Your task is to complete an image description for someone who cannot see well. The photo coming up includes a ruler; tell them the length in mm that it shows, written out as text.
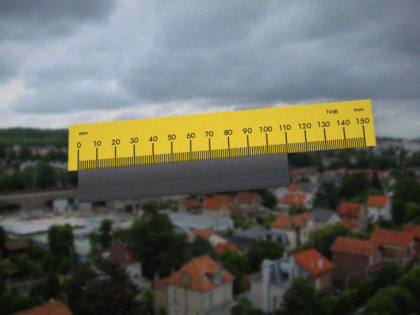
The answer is 110 mm
